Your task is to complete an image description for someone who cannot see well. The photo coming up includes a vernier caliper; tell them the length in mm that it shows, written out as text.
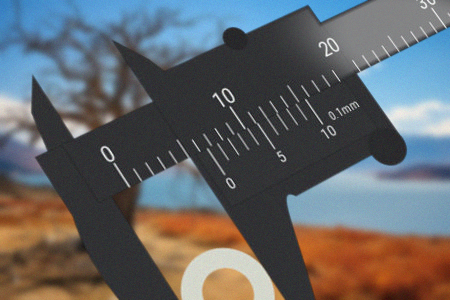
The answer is 6.6 mm
